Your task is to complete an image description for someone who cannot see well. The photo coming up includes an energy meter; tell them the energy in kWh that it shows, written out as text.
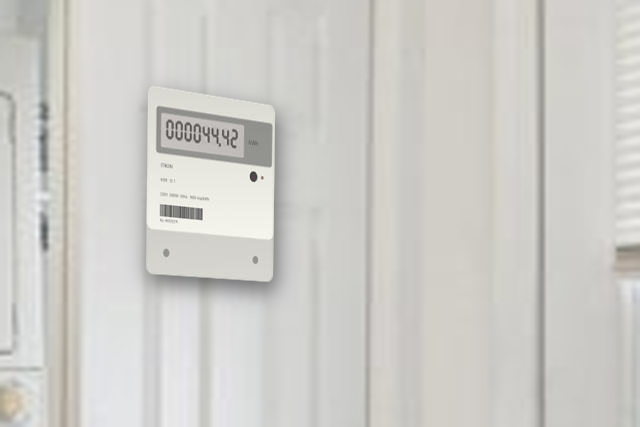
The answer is 44.42 kWh
